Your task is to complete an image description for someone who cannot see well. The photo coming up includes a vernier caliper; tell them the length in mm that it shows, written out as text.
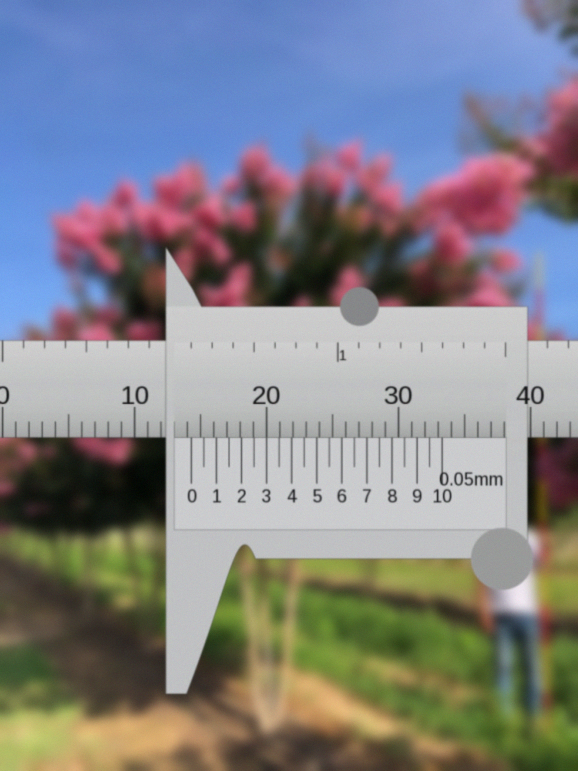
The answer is 14.3 mm
